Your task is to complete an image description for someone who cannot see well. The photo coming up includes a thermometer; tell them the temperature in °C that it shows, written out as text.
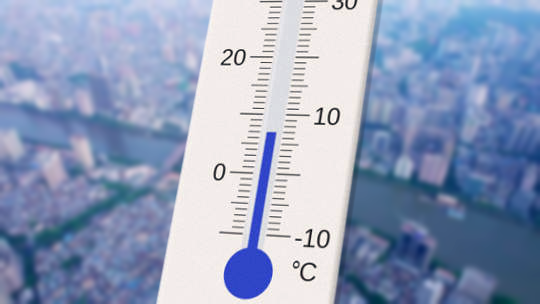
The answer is 7 °C
